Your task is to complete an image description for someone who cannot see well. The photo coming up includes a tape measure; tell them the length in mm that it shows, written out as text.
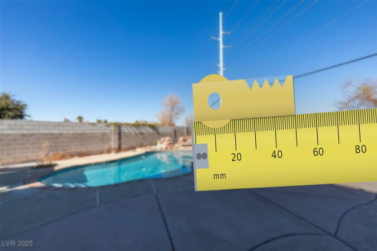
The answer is 50 mm
